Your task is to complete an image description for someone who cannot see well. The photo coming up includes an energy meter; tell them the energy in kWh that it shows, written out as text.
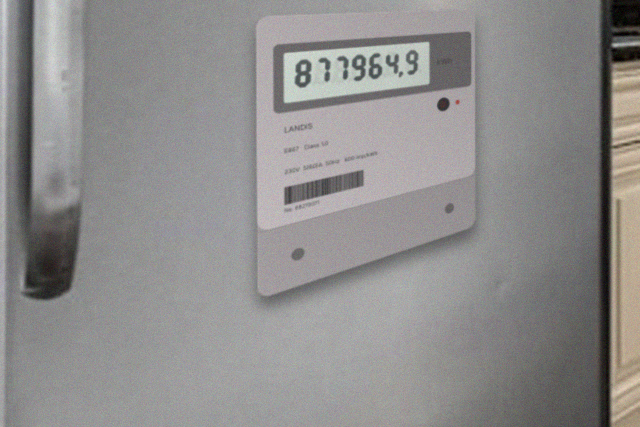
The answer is 877964.9 kWh
